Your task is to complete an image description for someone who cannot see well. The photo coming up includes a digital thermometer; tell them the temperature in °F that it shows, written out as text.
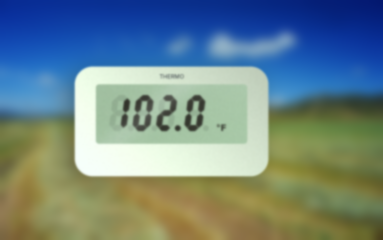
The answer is 102.0 °F
